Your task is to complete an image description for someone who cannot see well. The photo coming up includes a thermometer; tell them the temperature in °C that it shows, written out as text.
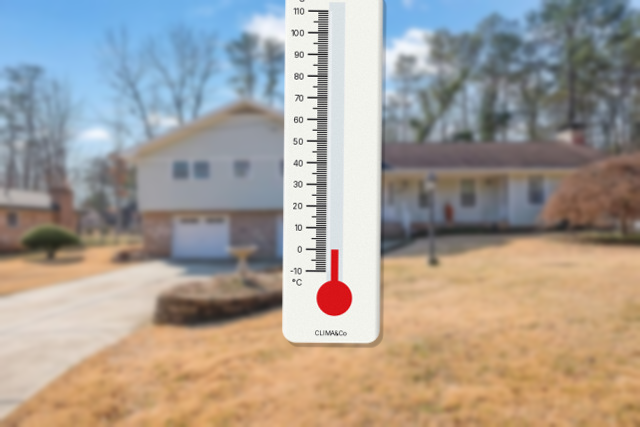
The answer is 0 °C
